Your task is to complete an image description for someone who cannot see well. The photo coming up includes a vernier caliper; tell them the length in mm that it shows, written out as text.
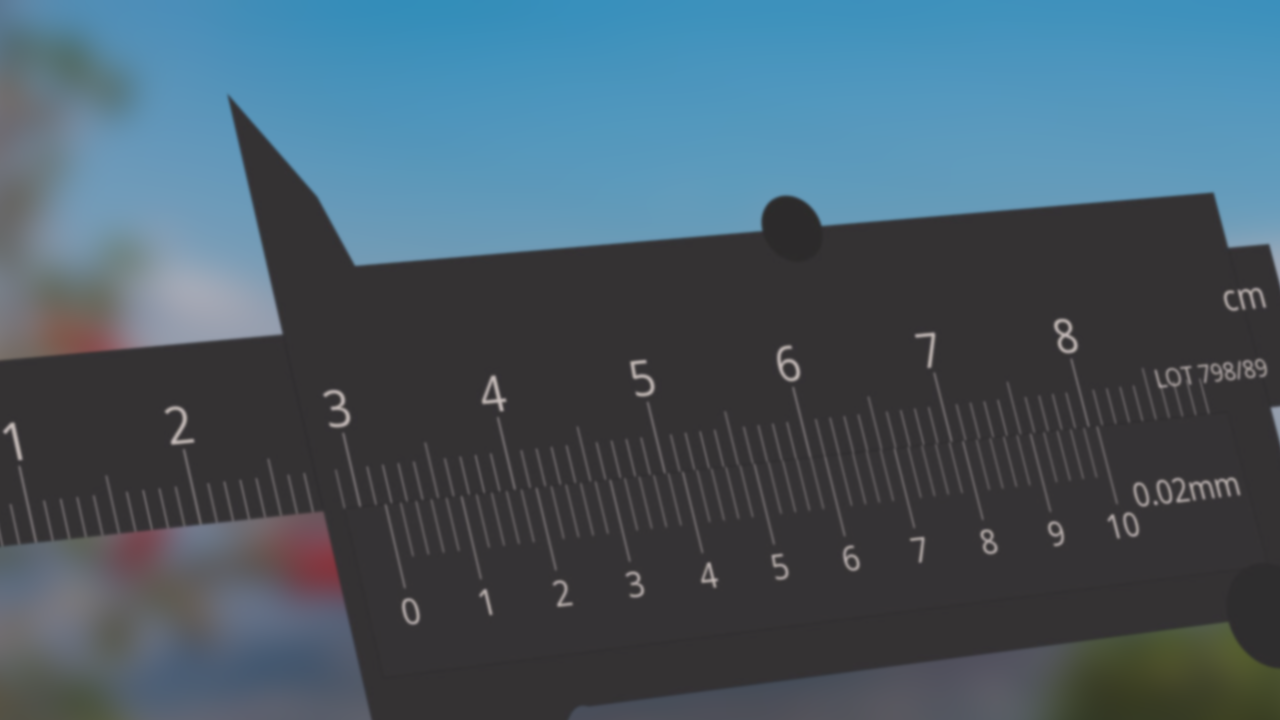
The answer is 31.6 mm
